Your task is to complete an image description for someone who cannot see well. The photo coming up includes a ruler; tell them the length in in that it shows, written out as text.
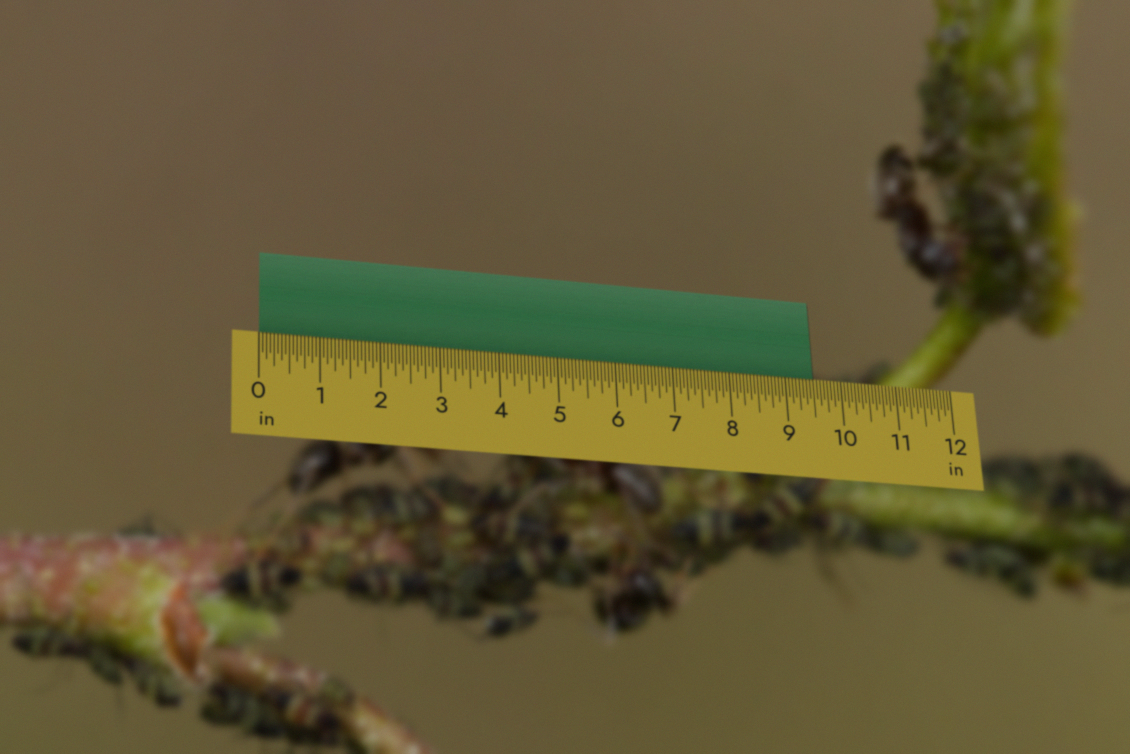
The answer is 9.5 in
